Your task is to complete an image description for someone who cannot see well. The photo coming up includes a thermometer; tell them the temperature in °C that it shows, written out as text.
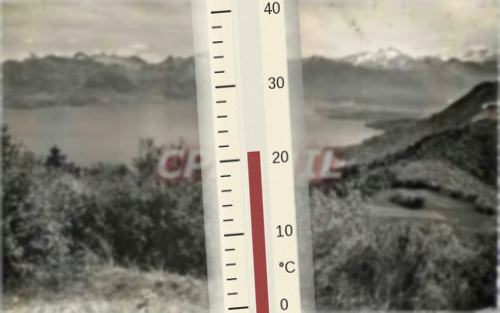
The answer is 21 °C
